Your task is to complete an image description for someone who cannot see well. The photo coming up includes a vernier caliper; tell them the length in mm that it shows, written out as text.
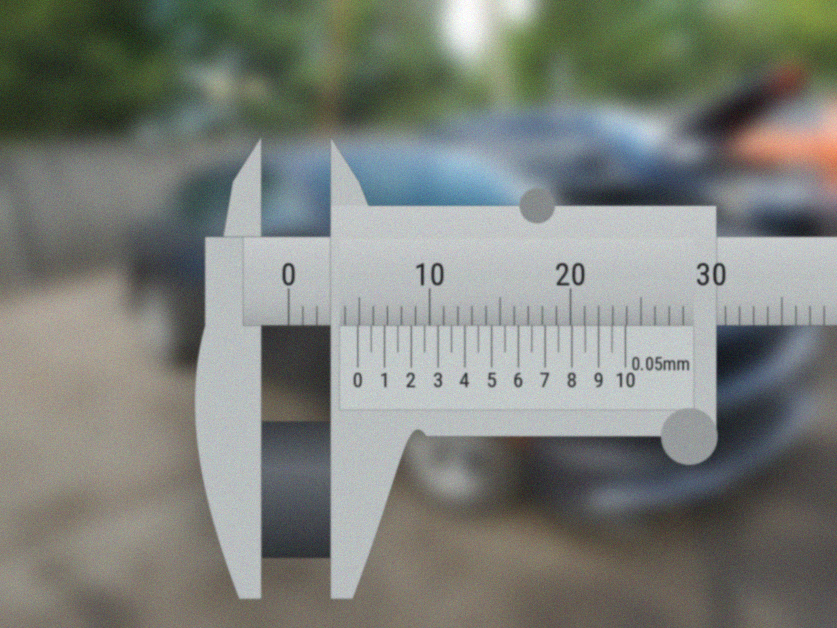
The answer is 4.9 mm
